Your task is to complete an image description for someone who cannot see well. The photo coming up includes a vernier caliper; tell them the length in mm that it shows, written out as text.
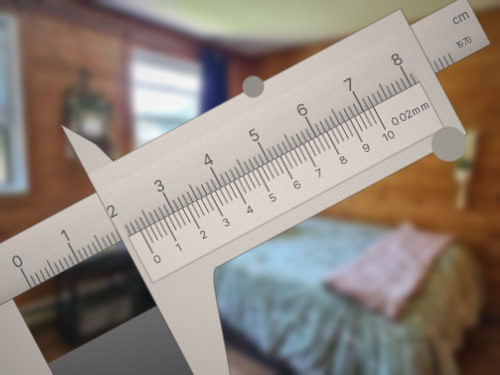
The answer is 23.0 mm
